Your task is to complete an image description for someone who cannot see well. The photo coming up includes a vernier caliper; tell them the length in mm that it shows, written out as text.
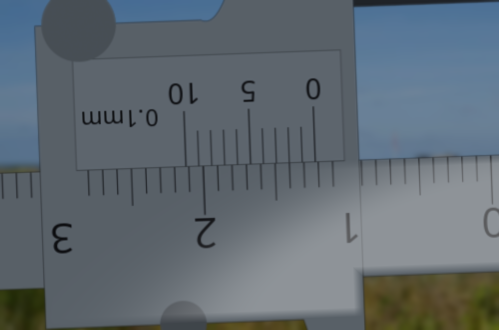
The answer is 12.2 mm
